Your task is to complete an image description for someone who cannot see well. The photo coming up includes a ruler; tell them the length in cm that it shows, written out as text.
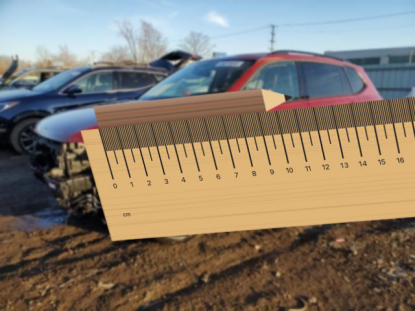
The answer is 11 cm
